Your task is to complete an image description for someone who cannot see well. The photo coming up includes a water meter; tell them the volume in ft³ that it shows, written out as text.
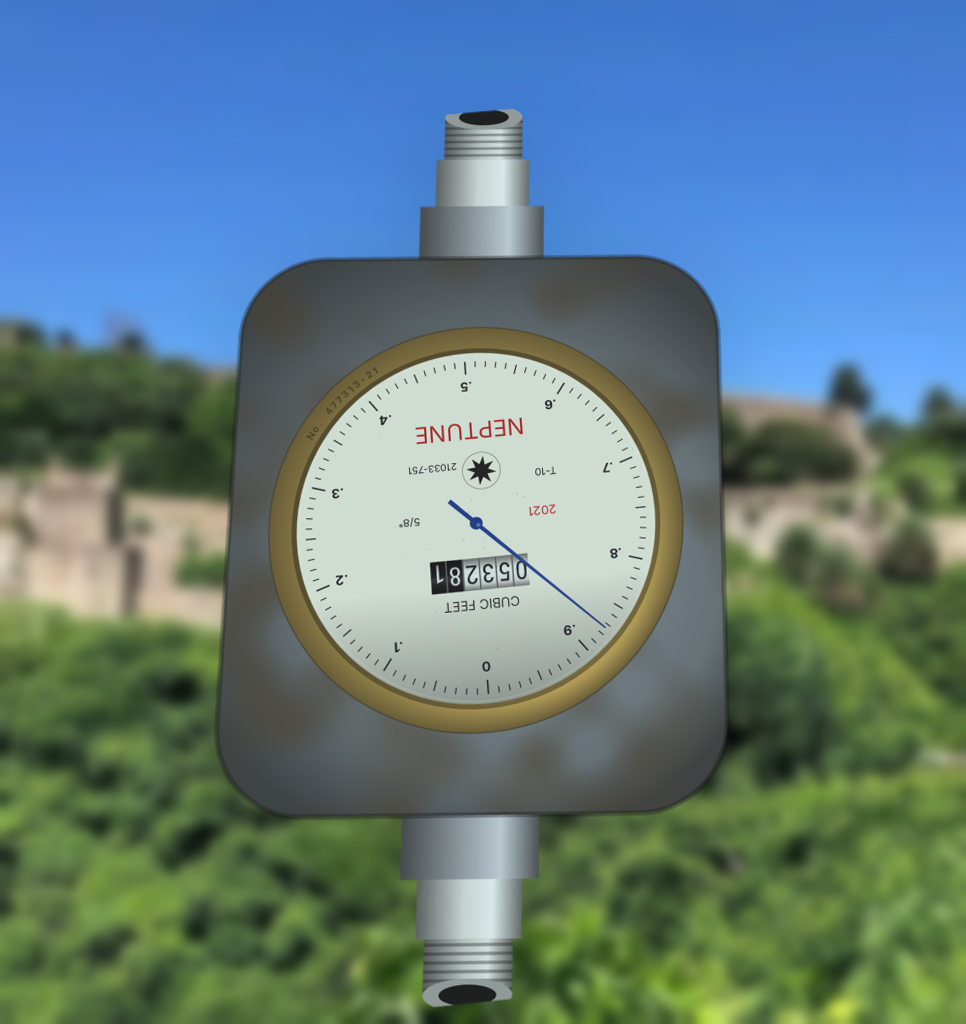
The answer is 53280.87 ft³
